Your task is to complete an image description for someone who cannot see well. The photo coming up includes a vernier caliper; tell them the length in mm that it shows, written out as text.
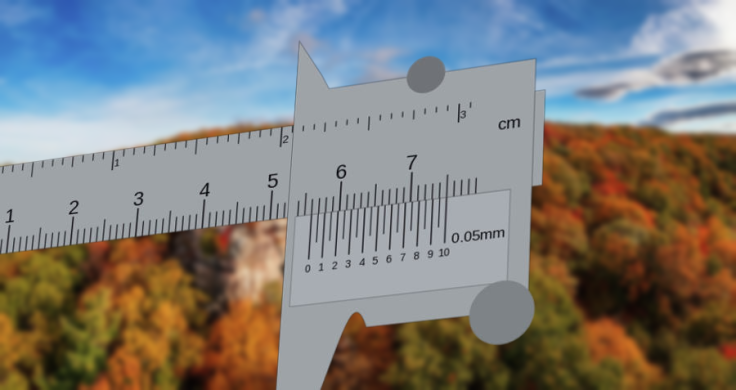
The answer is 56.0 mm
